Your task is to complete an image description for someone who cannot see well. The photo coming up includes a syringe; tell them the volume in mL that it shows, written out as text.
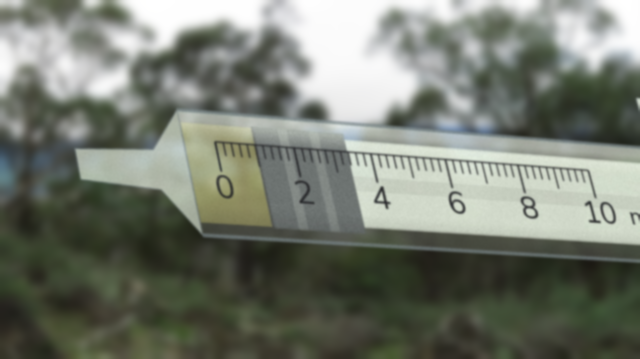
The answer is 1 mL
